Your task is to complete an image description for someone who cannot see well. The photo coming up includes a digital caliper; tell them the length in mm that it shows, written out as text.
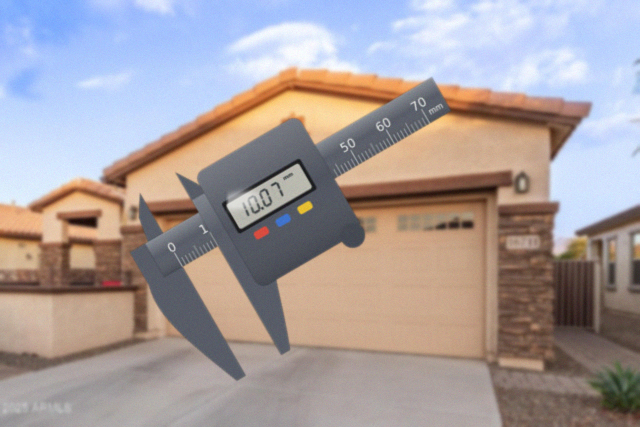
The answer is 10.07 mm
